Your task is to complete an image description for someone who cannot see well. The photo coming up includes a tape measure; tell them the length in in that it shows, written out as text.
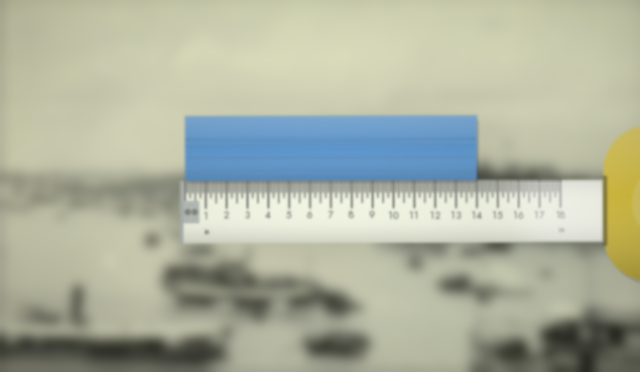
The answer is 14 in
